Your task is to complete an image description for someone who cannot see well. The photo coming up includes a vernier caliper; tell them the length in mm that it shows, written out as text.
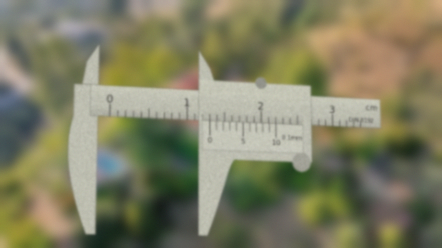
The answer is 13.0 mm
